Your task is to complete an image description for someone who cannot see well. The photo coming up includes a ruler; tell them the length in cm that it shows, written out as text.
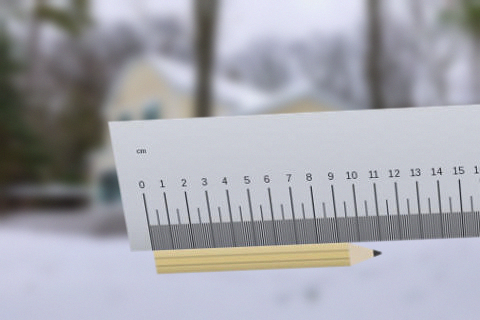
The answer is 11 cm
